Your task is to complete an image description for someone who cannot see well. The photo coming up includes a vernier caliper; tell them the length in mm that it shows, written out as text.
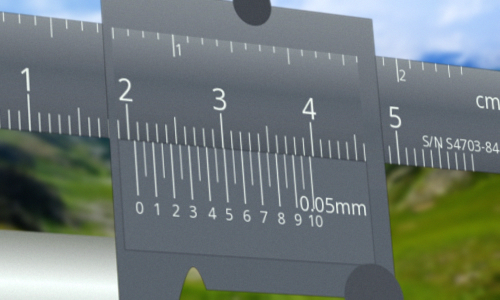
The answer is 20.6 mm
